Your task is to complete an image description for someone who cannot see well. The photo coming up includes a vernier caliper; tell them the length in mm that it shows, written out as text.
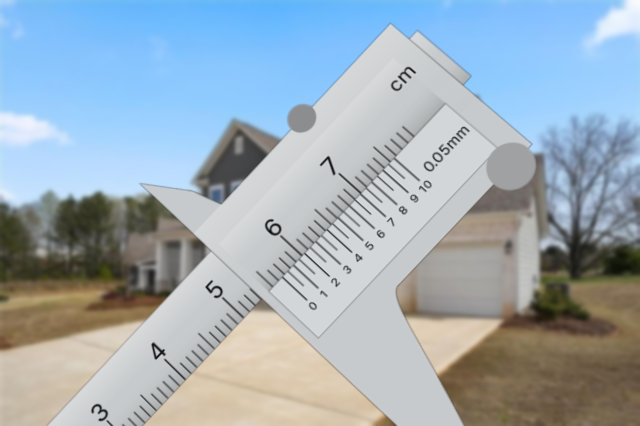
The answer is 56.6 mm
